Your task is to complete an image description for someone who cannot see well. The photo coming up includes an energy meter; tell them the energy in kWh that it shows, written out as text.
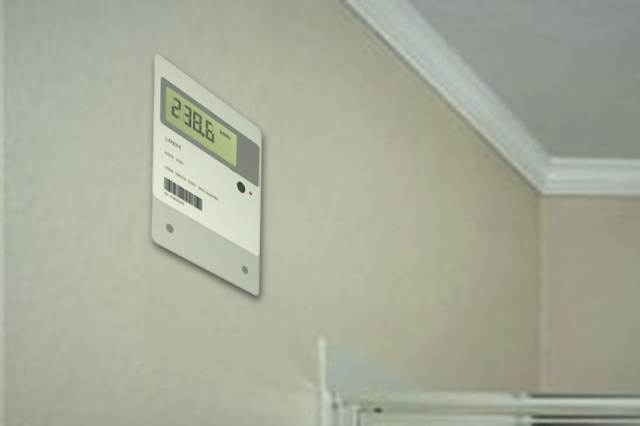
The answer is 238.6 kWh
